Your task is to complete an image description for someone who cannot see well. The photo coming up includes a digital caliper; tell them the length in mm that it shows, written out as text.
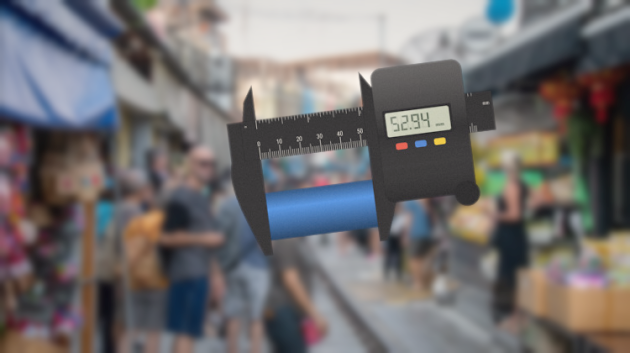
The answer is 52.94 mm
